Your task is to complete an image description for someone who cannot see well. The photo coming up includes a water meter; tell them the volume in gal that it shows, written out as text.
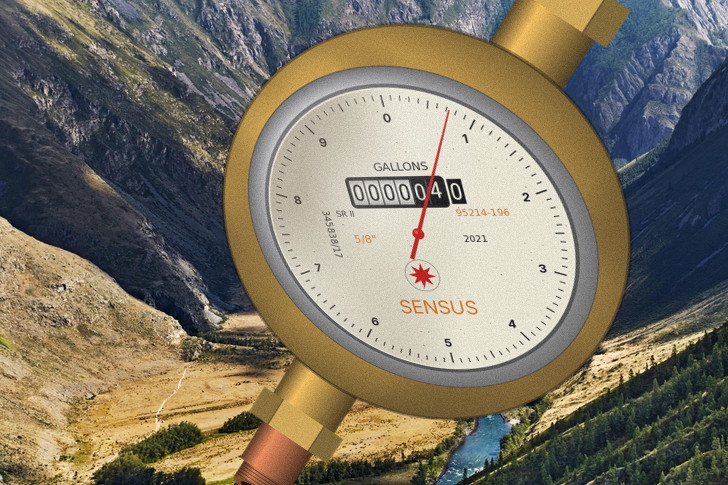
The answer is 40.7 gal
